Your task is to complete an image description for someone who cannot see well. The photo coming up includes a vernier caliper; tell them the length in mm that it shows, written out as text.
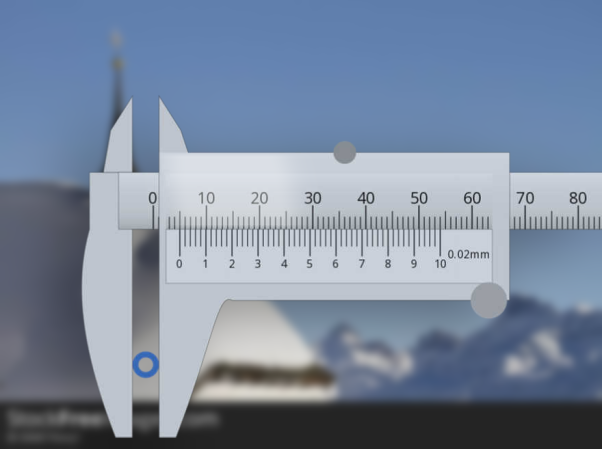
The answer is 5.0 mm
